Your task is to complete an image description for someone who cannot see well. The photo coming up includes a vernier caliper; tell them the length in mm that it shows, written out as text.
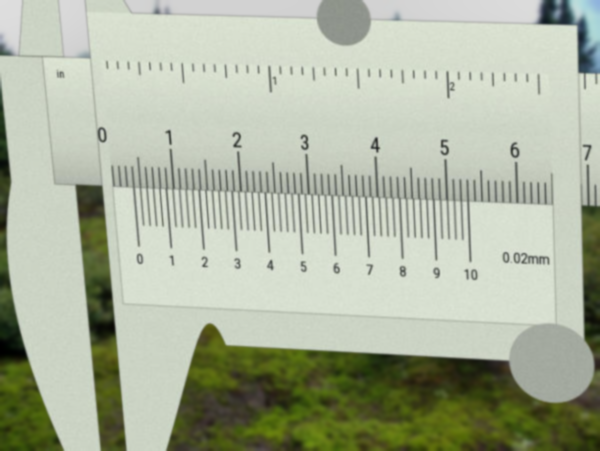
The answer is 4.0 mm
